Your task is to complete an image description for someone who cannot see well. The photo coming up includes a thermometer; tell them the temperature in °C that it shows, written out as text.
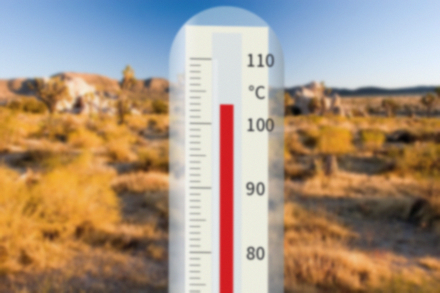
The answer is 103 °C
